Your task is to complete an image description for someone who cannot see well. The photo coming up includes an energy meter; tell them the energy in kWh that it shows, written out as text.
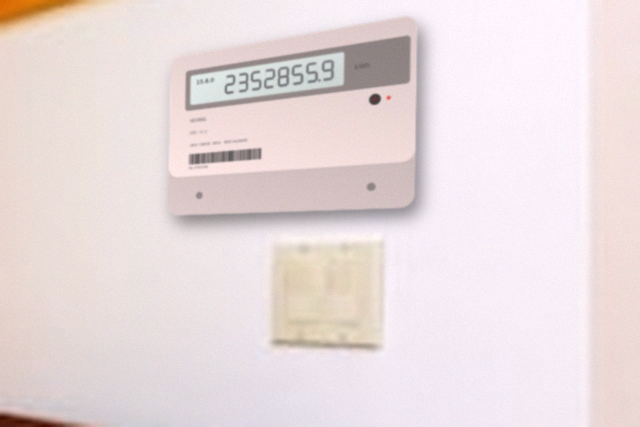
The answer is 2352855.9 kWh
